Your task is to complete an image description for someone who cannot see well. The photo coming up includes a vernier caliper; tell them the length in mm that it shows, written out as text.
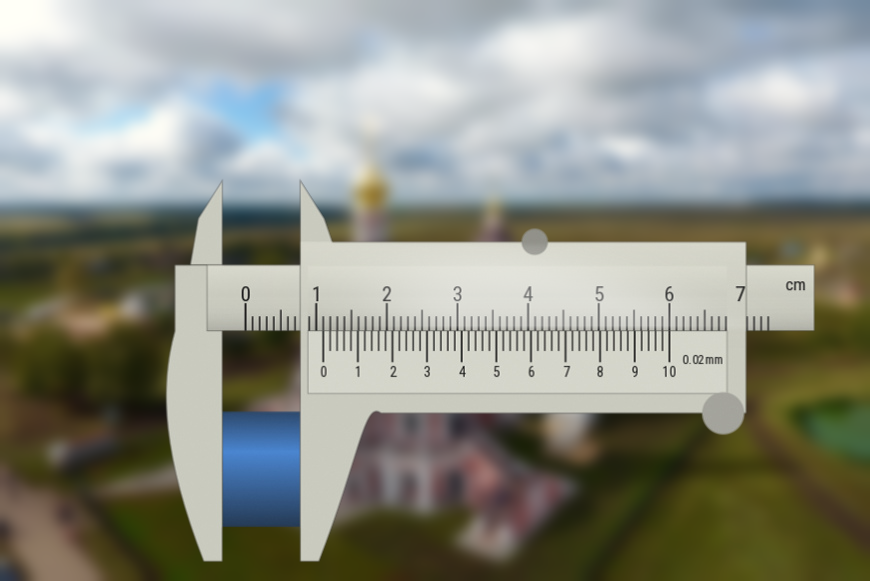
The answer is 11.0 mm
